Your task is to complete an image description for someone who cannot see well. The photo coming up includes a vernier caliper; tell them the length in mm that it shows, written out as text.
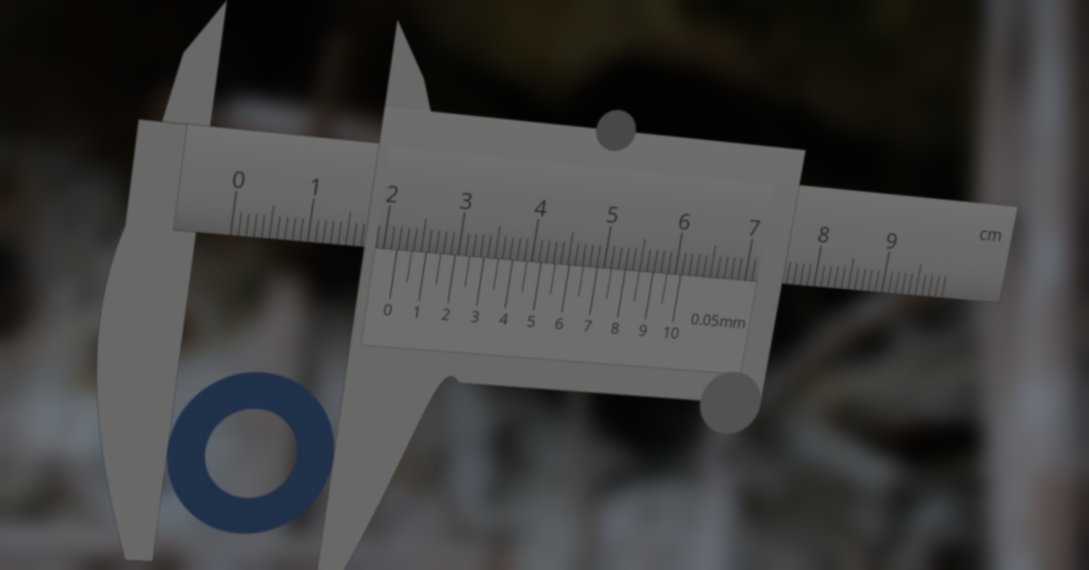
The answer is 21.8 mm
